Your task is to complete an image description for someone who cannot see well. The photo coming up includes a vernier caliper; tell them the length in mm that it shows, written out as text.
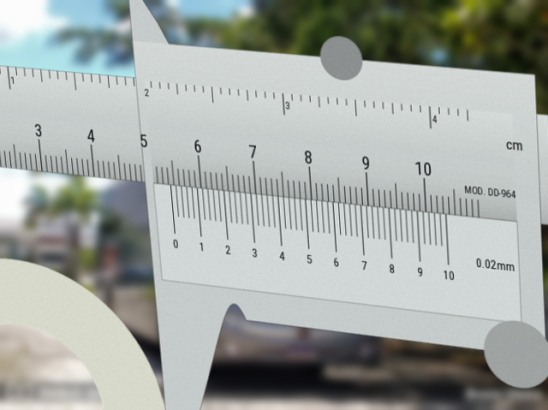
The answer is 54.4 mm
